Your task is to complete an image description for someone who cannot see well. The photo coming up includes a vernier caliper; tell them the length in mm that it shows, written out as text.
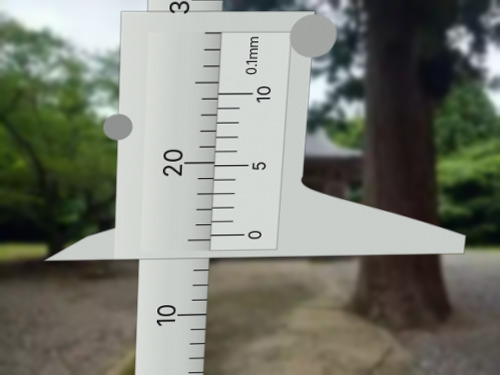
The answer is 15.3 mm
